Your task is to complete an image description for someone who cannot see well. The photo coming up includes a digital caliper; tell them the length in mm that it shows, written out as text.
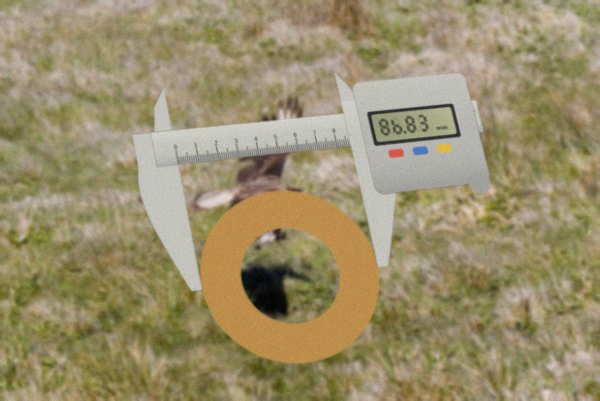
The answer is 86.83 mm
